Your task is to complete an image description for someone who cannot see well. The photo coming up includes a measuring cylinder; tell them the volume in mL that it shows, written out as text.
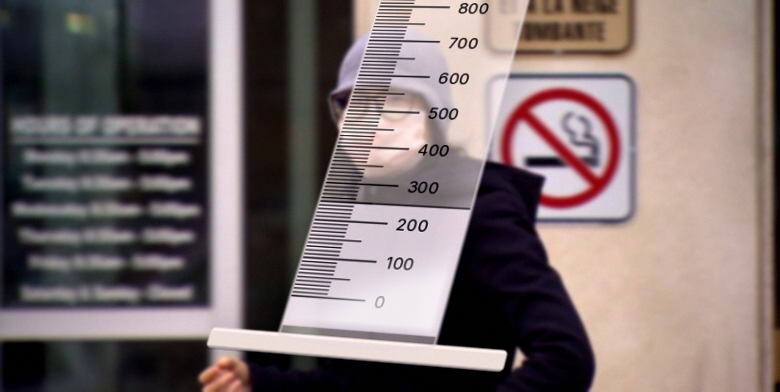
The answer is 250 mL
